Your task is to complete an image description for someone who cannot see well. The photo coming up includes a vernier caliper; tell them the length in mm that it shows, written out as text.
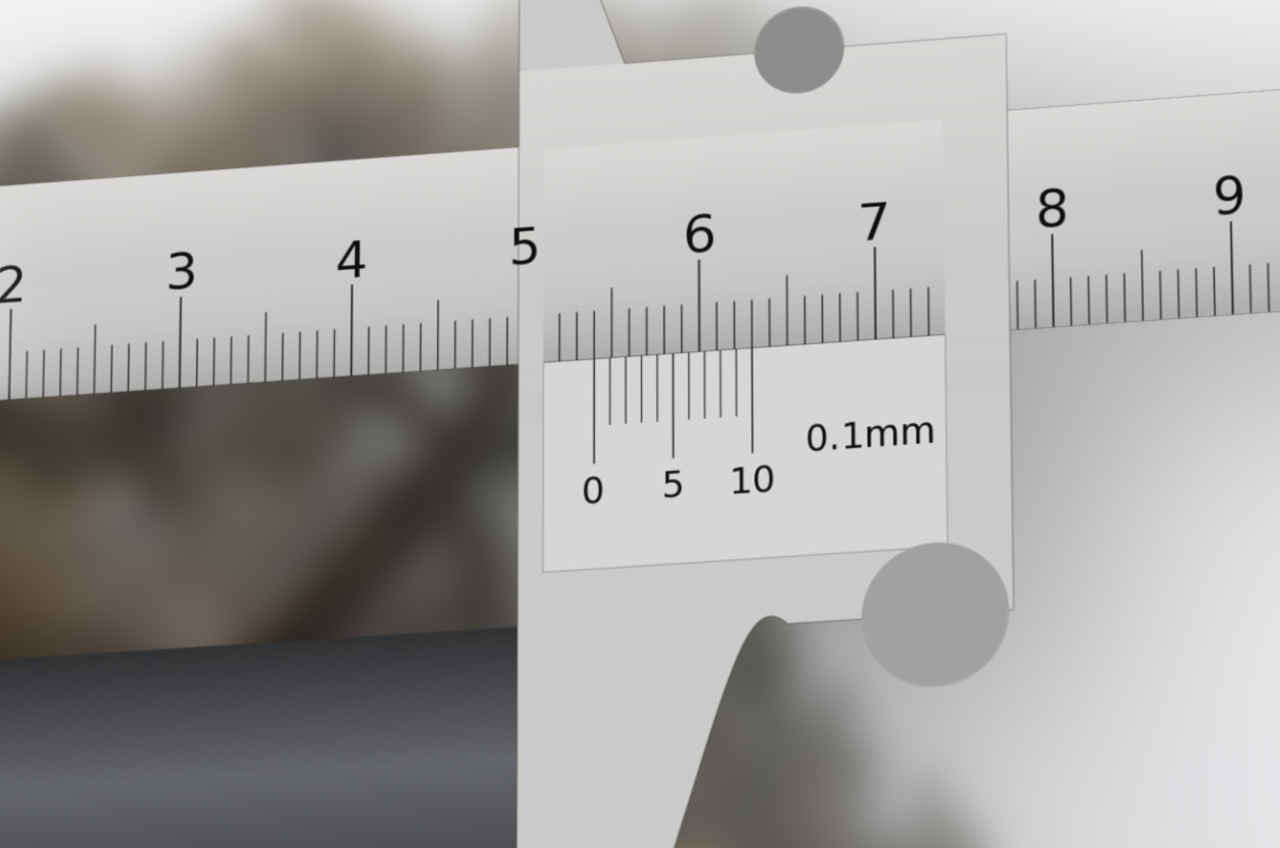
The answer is 54.0 mm
